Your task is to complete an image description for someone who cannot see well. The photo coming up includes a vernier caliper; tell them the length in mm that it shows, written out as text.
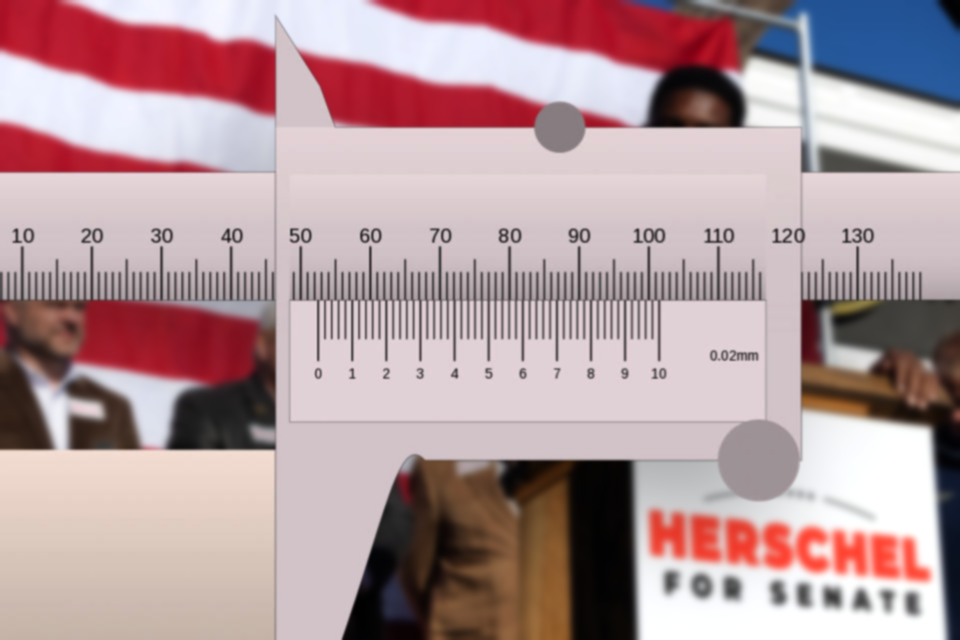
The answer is 52.5 mm
